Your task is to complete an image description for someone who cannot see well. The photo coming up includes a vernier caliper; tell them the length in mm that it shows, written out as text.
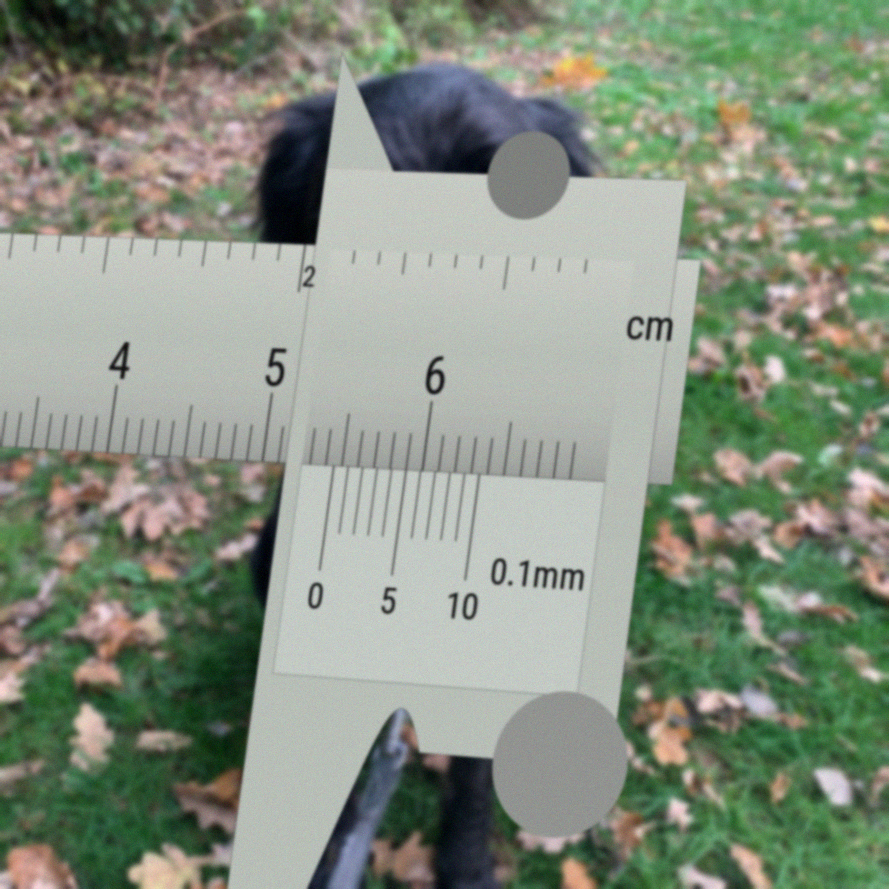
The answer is 54.5 mm
